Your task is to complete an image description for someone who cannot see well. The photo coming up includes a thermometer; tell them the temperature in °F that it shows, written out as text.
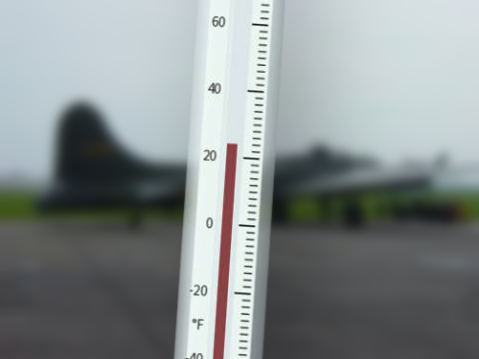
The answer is 24 °F
